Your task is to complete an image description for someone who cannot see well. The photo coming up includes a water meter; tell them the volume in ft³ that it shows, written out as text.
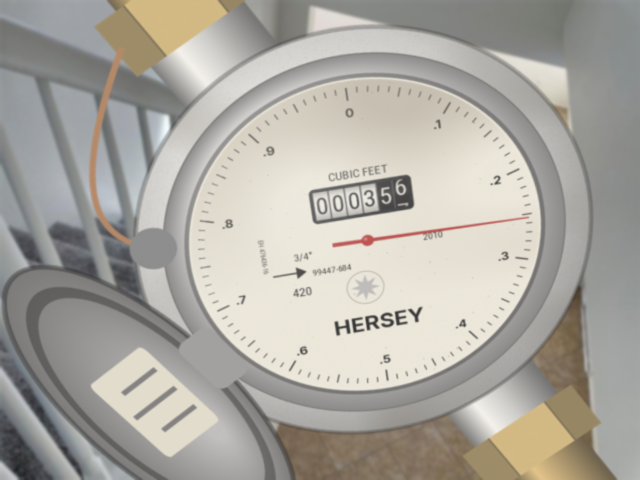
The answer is 356.25 ft³
